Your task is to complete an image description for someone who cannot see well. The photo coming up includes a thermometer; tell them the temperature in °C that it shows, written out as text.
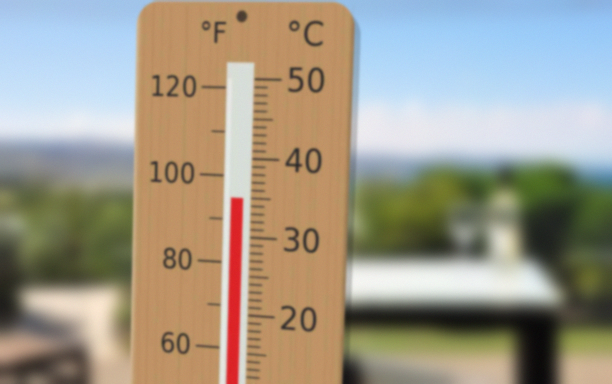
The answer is 35 °C
